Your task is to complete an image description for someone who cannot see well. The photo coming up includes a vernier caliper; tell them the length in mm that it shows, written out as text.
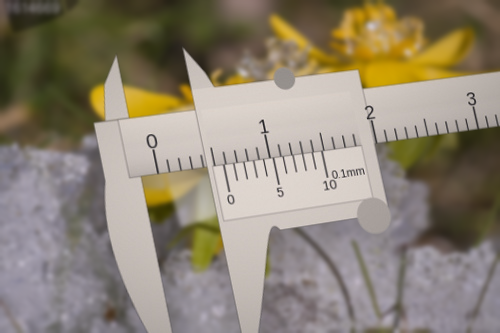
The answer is 5.8 mm
